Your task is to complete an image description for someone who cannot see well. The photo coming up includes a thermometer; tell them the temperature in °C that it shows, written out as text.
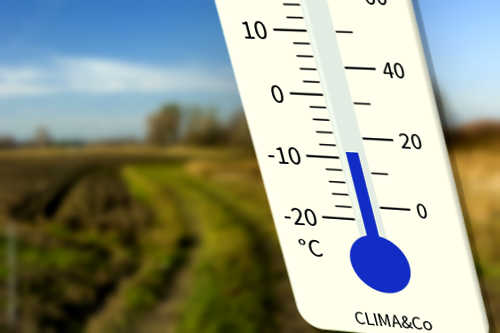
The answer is -9 °C
